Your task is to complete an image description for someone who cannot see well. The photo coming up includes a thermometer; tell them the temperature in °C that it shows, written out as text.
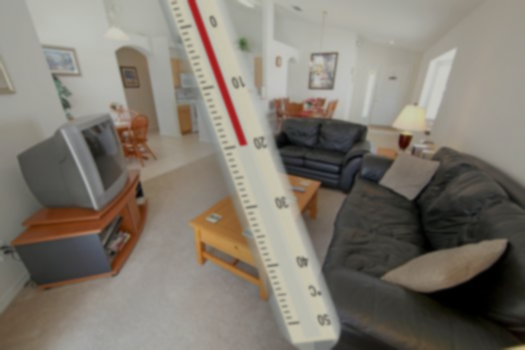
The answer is 20 °C
